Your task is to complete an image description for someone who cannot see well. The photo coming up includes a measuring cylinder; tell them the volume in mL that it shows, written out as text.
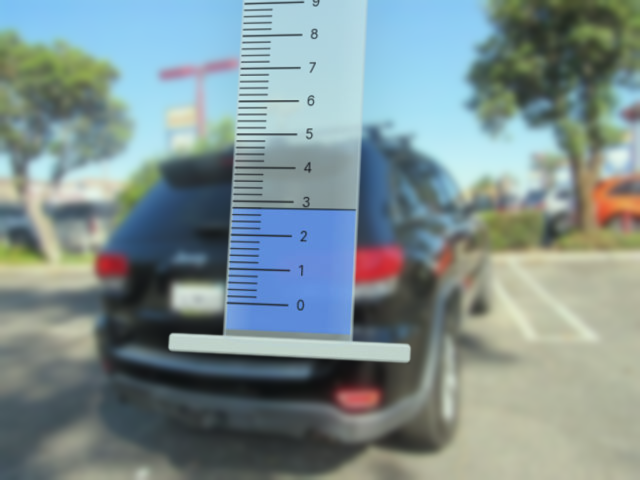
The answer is 2.8 mL
